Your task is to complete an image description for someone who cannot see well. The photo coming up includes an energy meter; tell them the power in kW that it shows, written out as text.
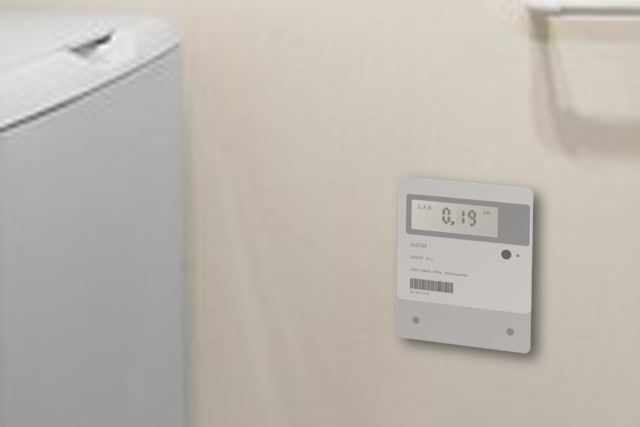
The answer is 0.19 kW
